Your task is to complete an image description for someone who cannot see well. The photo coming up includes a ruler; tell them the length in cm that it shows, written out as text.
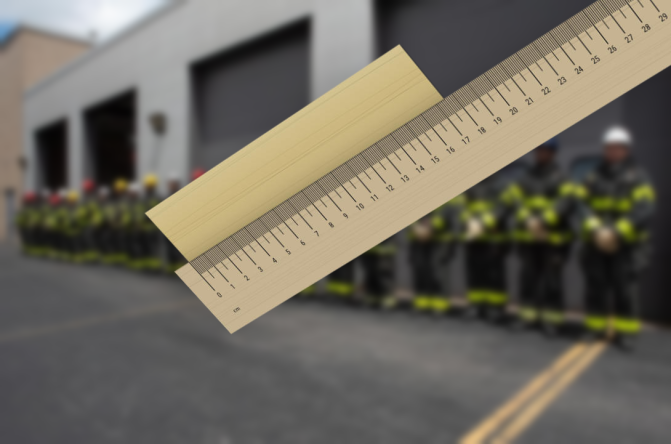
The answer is 17.5 cm
